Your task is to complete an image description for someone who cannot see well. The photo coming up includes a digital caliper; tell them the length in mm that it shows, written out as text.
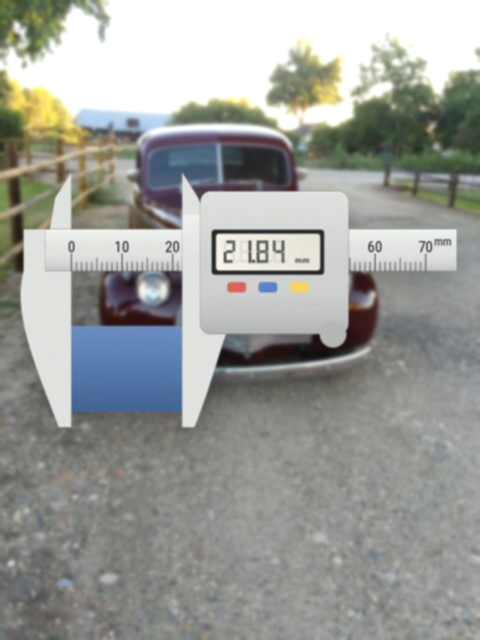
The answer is 21.84 mm
